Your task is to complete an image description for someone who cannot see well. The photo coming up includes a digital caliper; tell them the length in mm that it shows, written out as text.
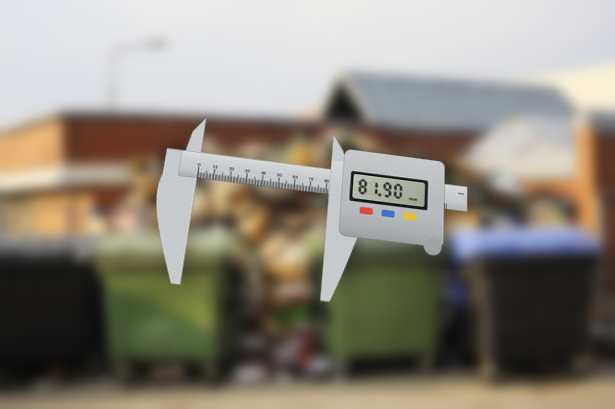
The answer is 81.90 mm
